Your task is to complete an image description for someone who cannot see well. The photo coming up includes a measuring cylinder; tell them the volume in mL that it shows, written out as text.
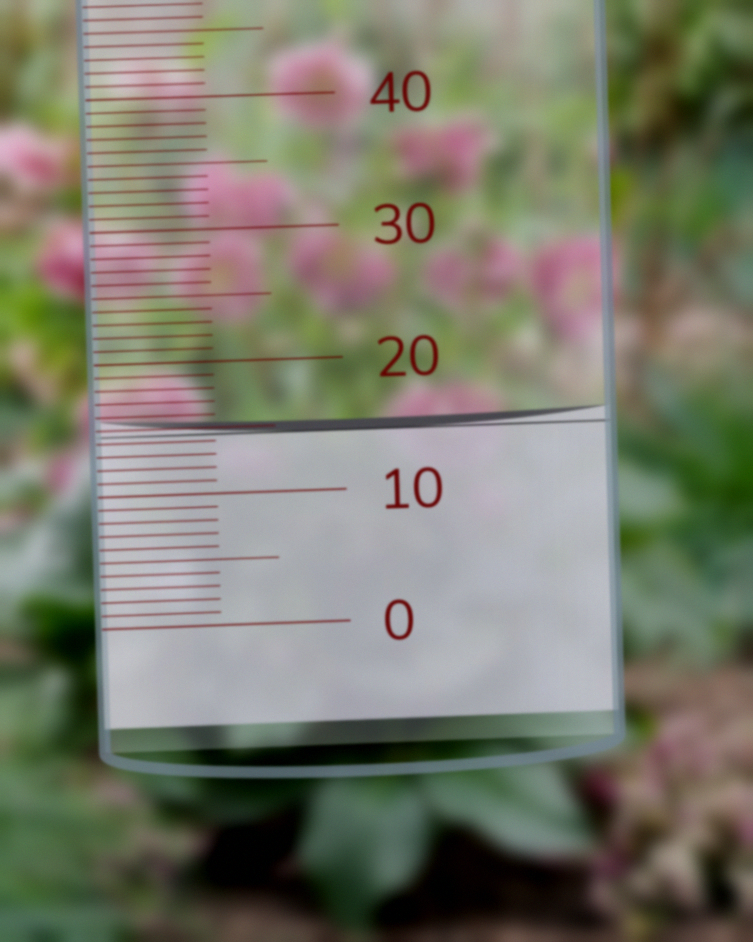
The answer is 14.5 mL
